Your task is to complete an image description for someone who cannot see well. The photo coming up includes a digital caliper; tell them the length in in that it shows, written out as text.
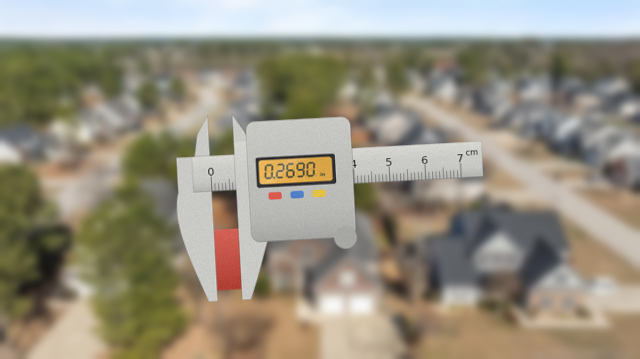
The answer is 0.2690 in
